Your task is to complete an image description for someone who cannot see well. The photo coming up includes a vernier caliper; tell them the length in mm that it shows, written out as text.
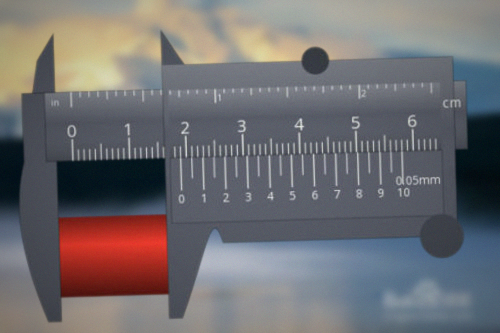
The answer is 19.0 mm
